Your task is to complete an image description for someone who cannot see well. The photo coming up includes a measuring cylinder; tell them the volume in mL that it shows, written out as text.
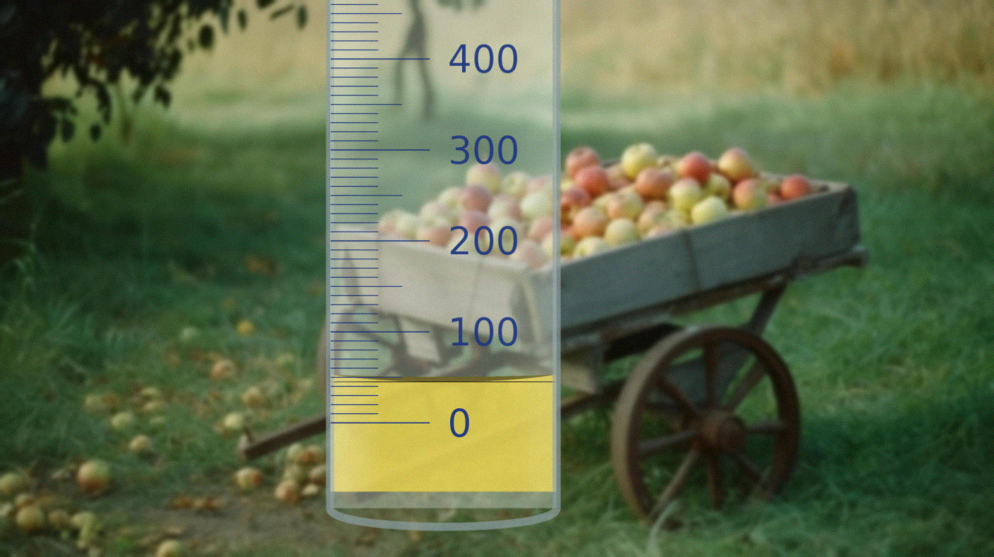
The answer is 45 mL
